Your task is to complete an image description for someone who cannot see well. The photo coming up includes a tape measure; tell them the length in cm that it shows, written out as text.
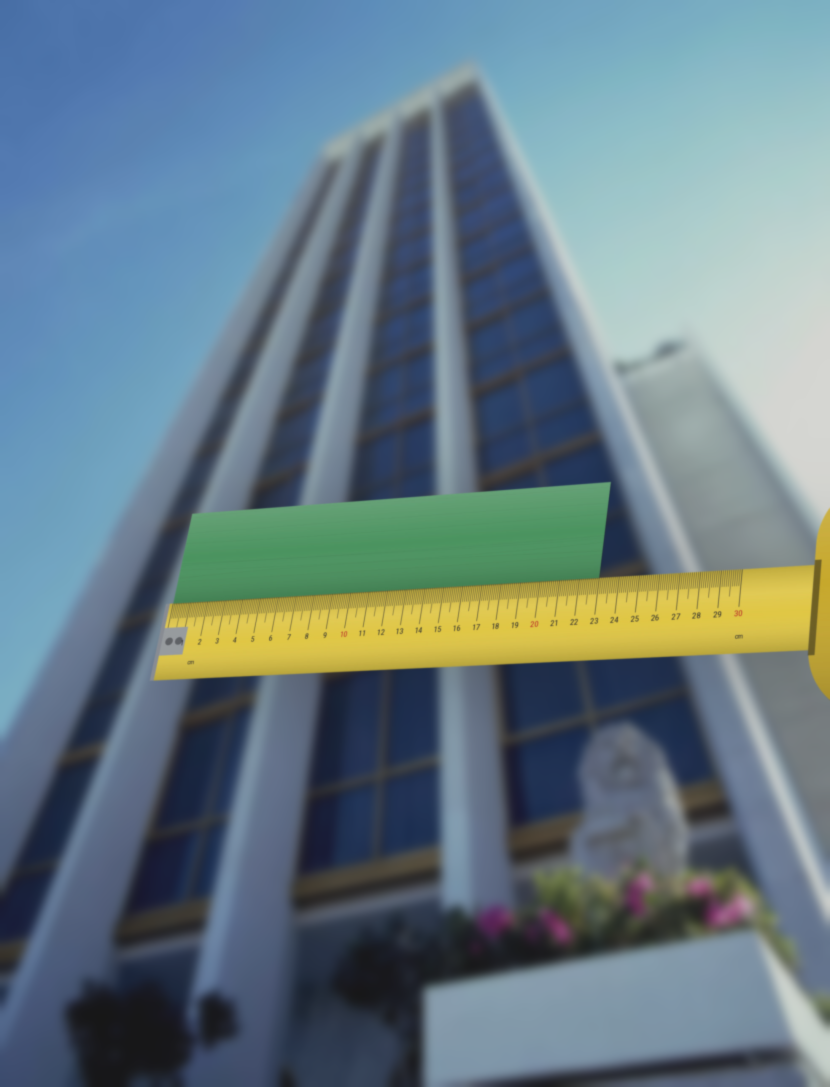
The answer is 23 cm
